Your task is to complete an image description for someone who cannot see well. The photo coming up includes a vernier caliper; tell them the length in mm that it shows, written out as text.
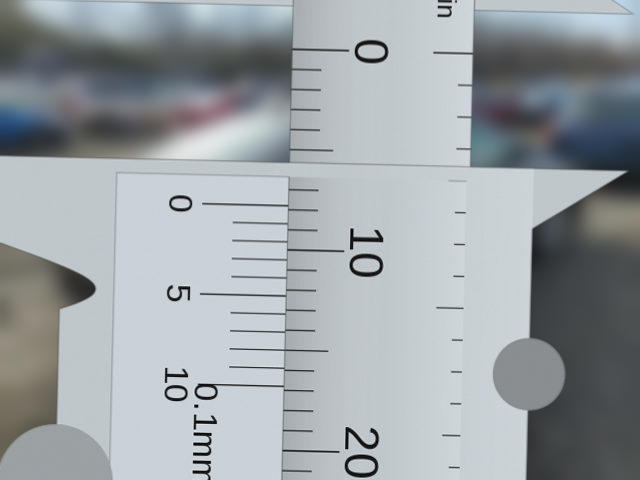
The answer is 7.8 mm
